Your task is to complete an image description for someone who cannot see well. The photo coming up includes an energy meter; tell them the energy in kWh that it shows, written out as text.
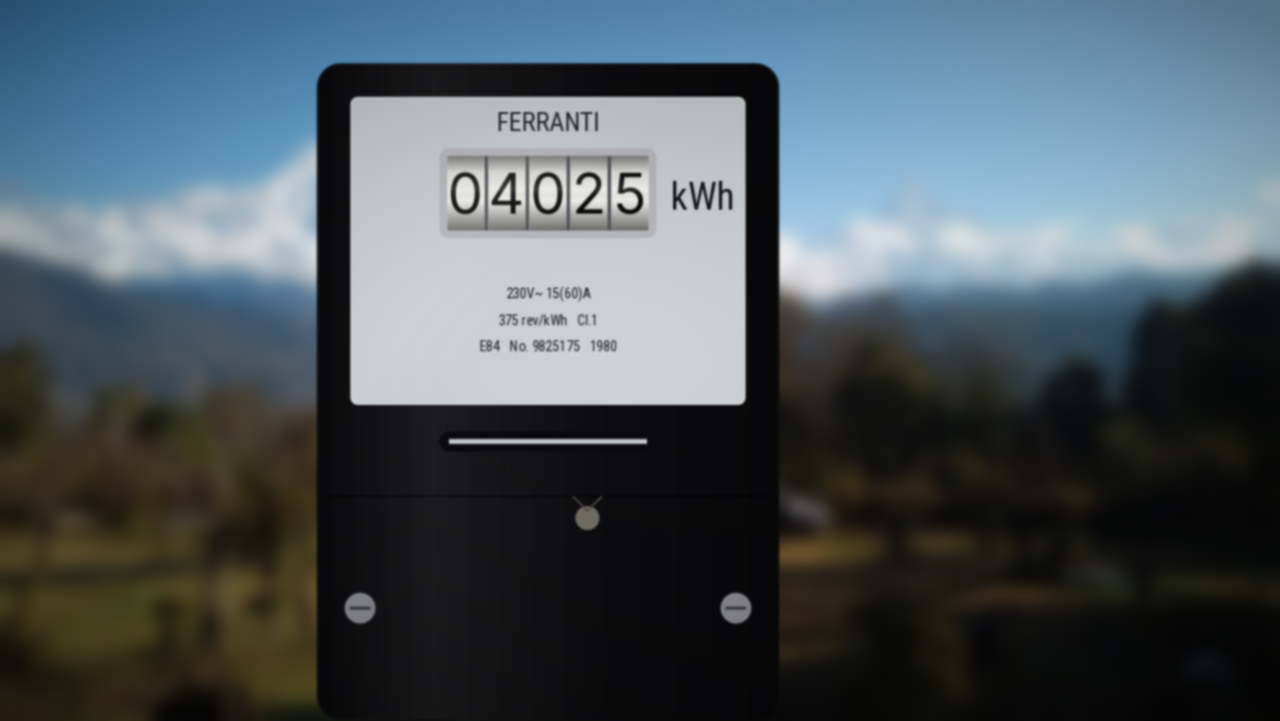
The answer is 4025 kWh
